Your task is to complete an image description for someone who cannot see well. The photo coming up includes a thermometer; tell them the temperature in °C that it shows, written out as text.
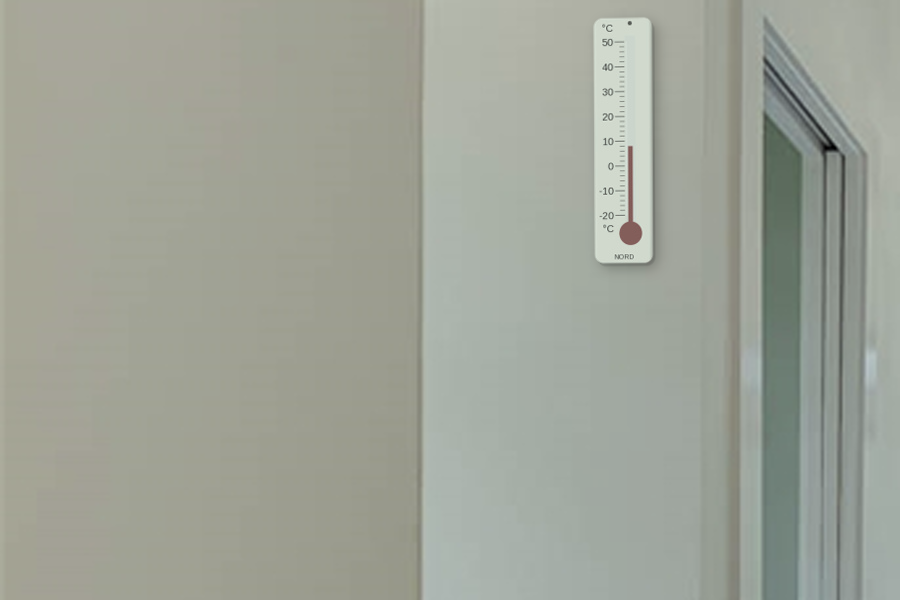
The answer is 8 °C
